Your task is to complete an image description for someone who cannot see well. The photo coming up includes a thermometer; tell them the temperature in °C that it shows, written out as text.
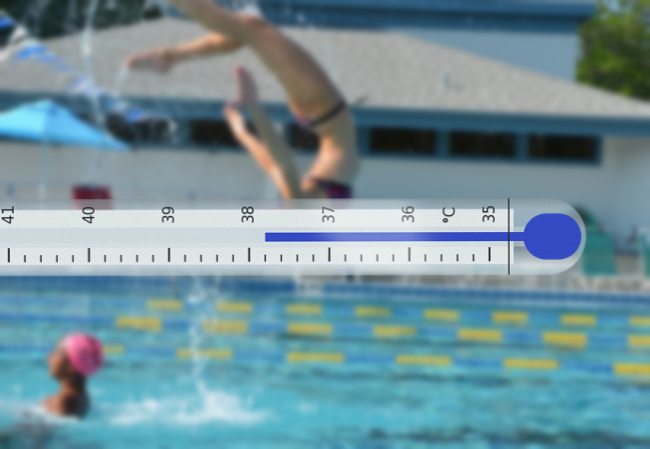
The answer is 37.8 °C
